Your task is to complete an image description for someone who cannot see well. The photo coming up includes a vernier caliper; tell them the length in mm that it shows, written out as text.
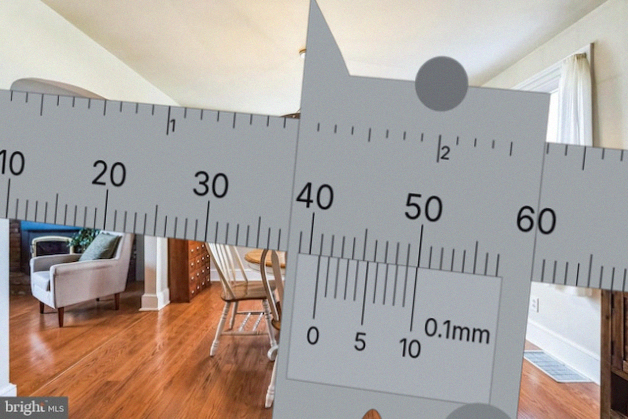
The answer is 40.9 mm
